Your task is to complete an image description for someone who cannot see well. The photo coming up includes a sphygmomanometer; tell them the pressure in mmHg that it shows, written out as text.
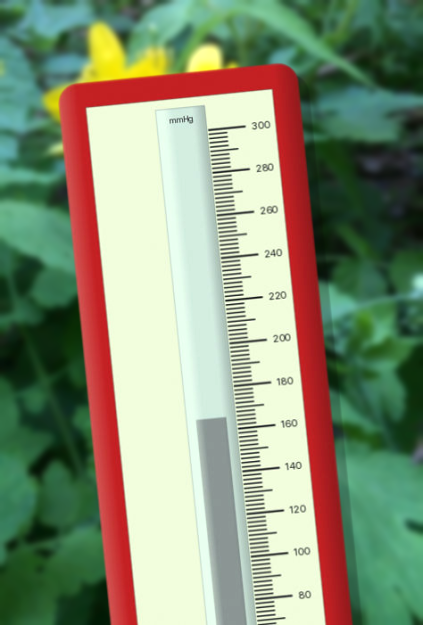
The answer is 166 mmHg
